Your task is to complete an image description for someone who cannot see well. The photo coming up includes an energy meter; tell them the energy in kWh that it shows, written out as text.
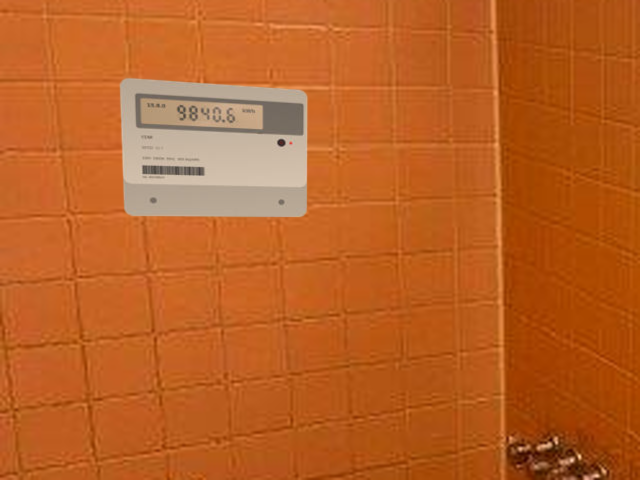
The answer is 9840.6 kWh
